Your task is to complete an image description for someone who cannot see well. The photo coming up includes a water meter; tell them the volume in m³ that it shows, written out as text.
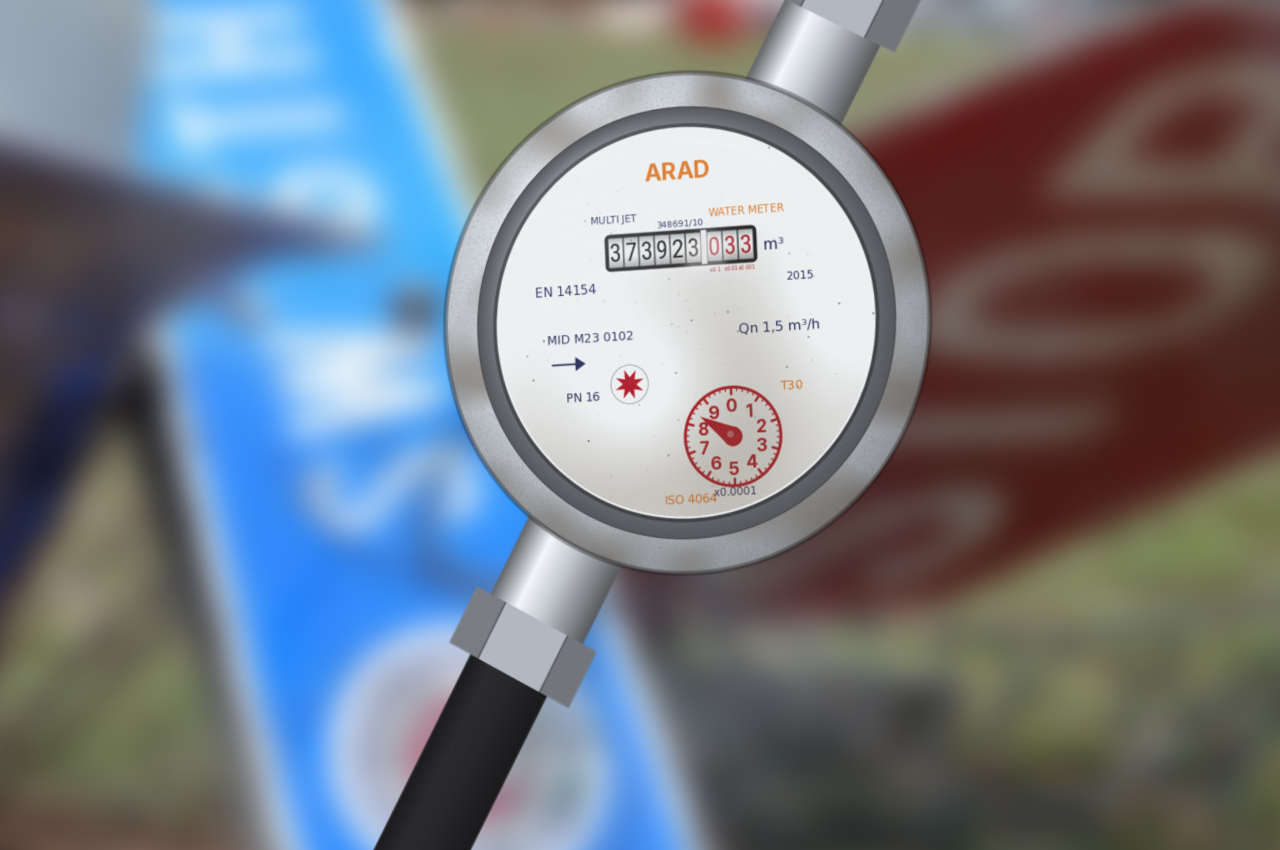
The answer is 373923.0338 m³
